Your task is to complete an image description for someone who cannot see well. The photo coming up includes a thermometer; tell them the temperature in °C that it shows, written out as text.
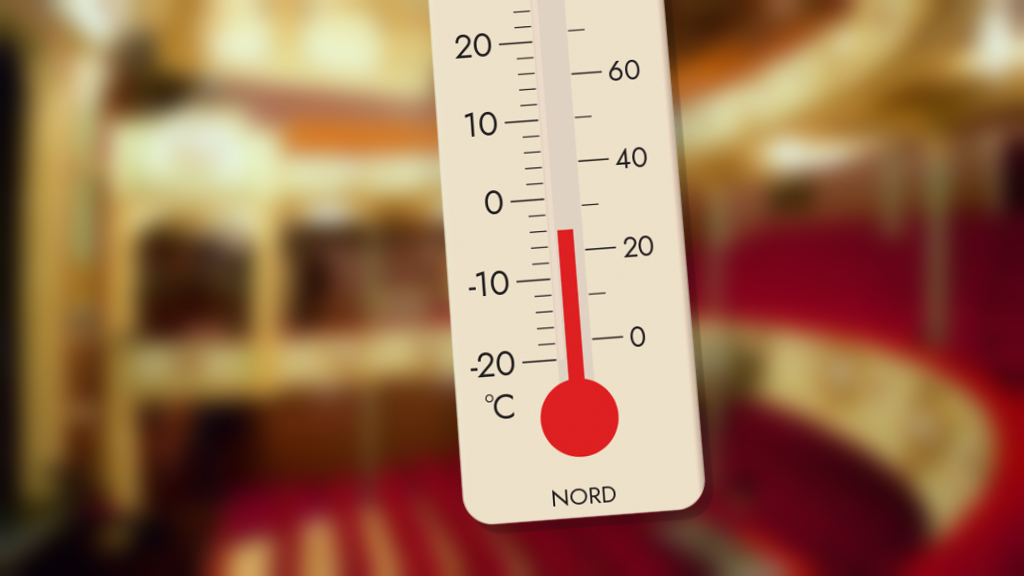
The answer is -4 °C
